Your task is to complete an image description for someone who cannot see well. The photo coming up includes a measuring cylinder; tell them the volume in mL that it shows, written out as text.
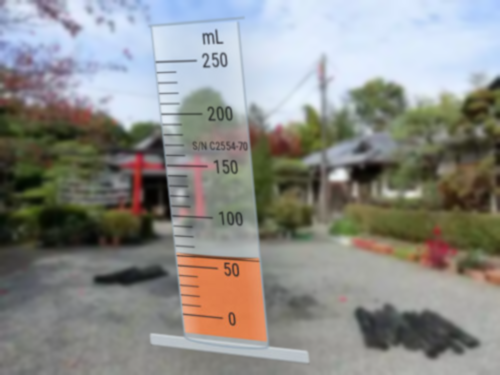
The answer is 60 mL
